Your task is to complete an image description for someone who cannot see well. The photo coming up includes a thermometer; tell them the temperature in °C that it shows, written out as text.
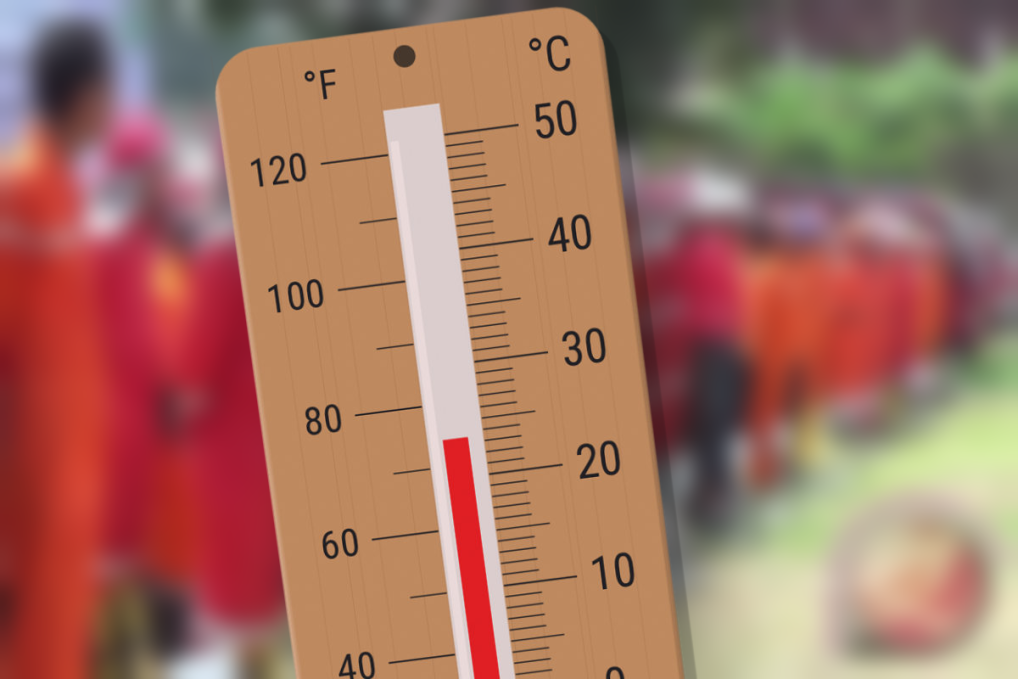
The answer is 23.5 °C
